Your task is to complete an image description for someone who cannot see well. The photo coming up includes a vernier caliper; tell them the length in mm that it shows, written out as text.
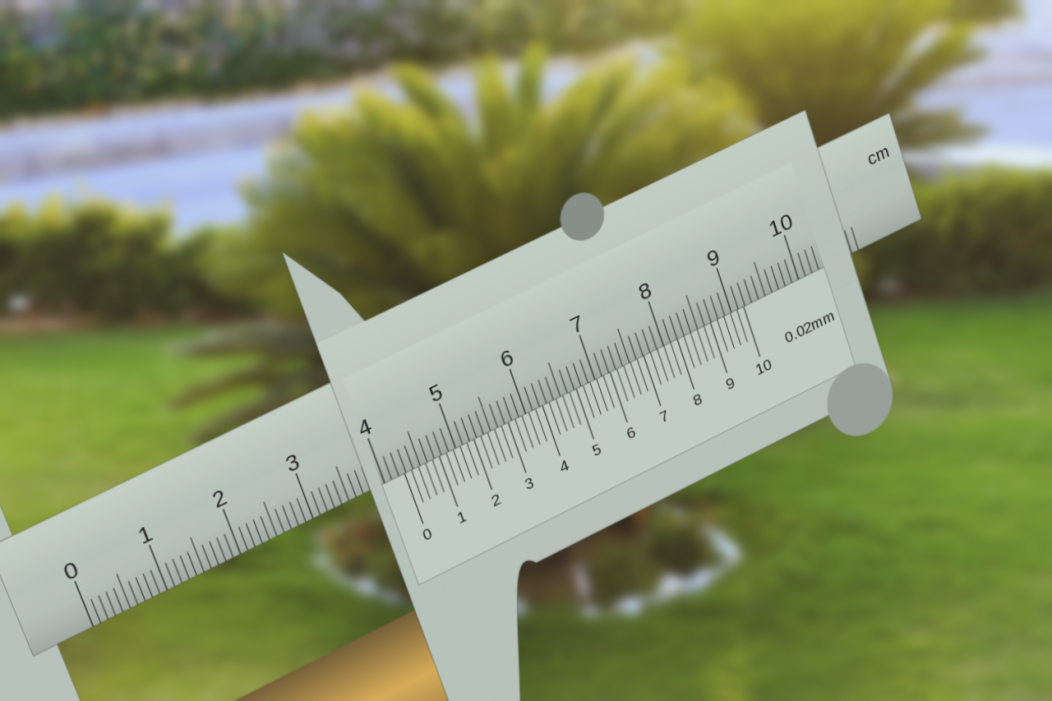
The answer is 42.8 mm
